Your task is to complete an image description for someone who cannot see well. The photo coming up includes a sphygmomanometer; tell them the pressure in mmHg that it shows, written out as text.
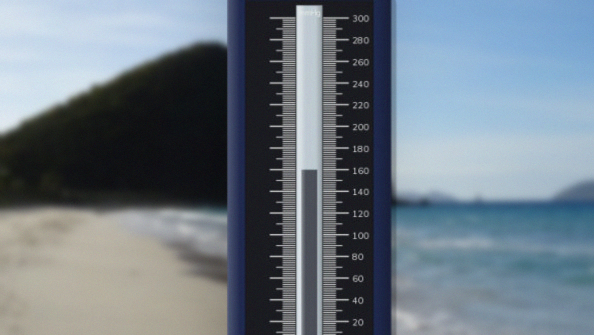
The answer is 160 mmHg
